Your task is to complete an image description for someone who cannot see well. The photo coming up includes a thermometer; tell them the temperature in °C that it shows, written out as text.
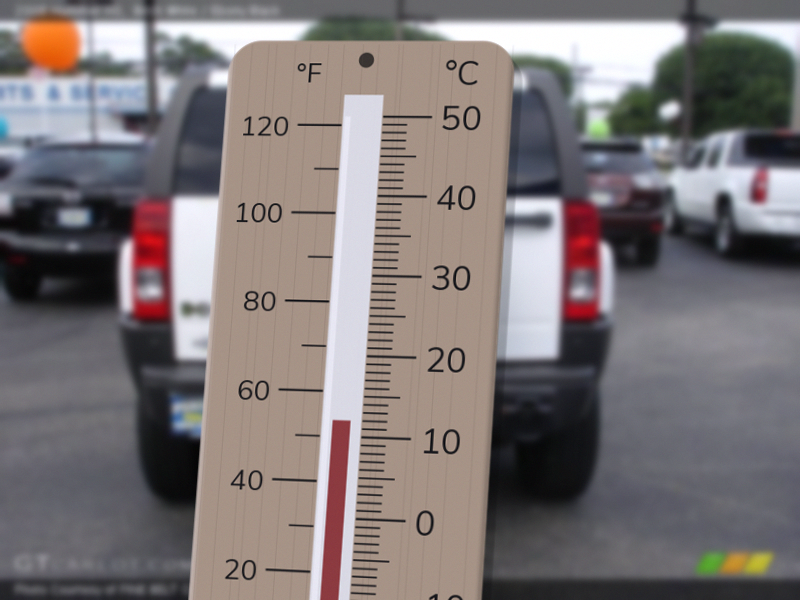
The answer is 12 °C
